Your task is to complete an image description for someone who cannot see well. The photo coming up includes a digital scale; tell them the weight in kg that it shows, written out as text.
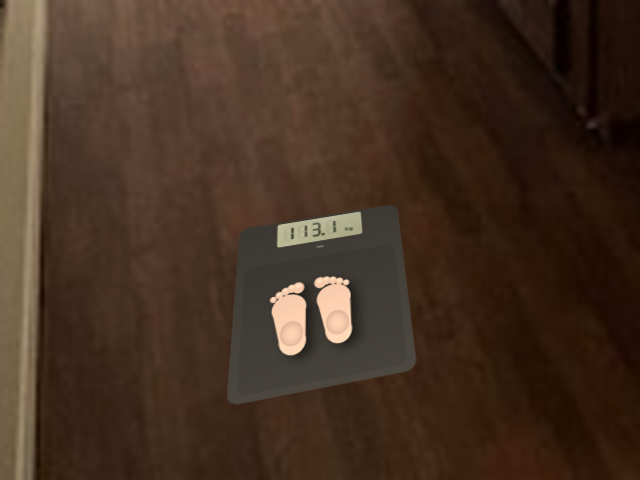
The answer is 113.1 kg
